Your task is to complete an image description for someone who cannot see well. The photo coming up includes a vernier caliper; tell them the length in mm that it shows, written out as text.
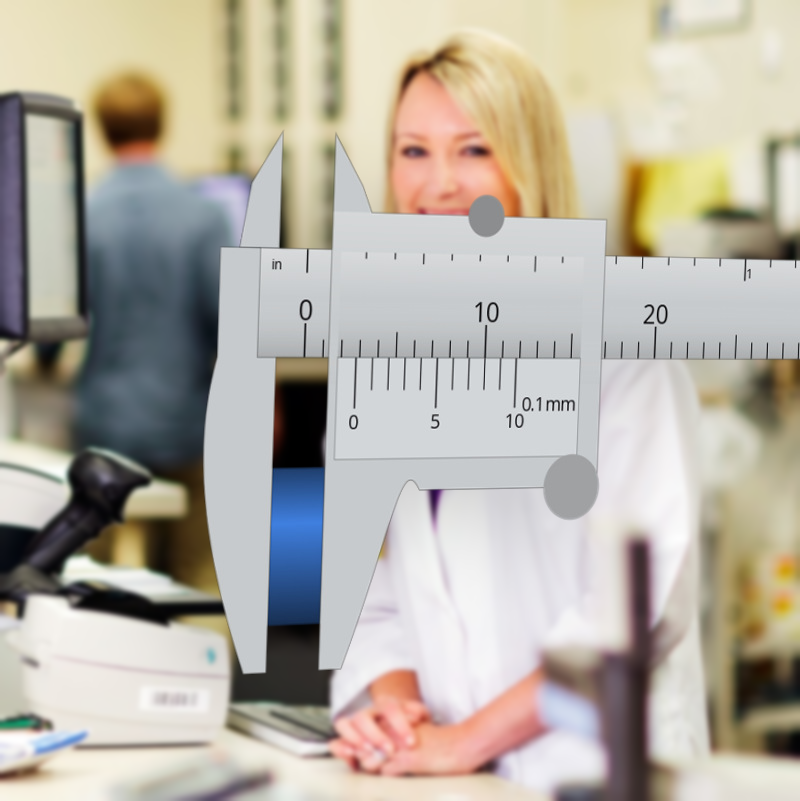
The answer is 2.8 mm
